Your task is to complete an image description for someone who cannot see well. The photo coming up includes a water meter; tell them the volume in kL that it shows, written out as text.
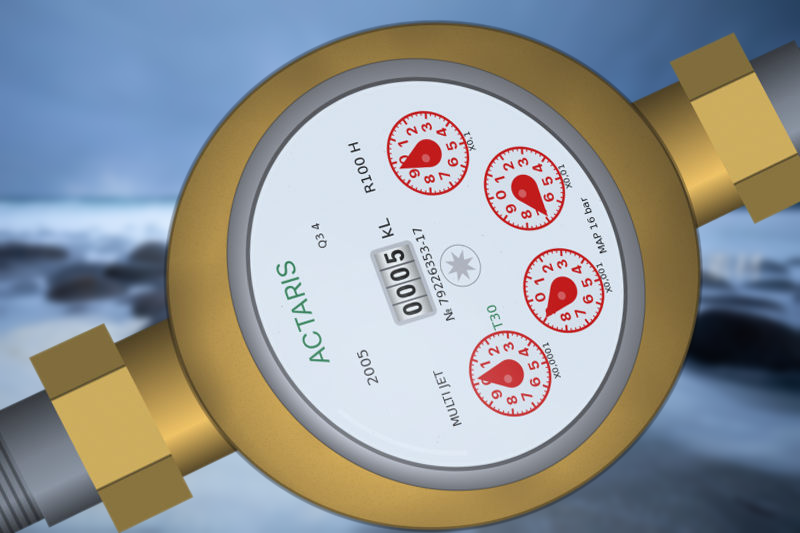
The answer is 4.9690 kL
